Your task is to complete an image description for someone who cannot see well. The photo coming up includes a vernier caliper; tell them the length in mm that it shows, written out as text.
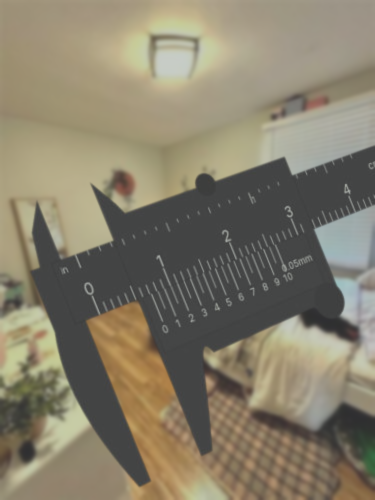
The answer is 7.2 mm
